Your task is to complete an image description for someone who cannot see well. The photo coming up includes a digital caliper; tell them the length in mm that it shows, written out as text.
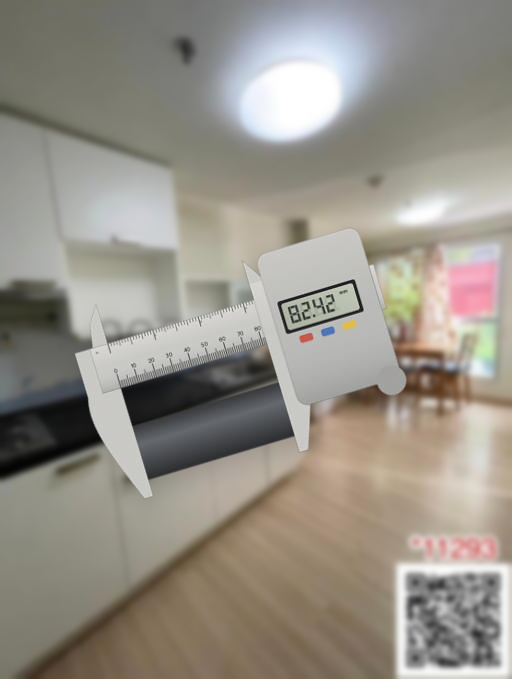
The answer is 82.42 mm
